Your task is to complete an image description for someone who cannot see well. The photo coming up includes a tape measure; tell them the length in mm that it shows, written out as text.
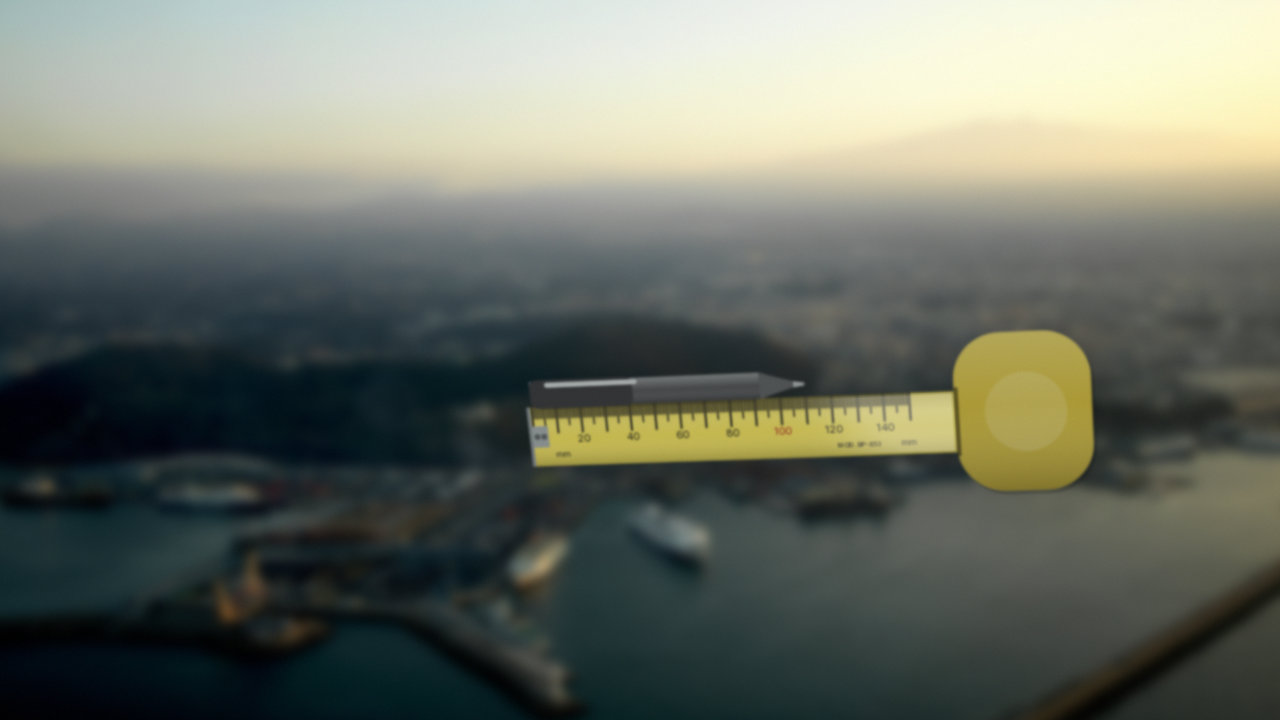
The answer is 110 mm
